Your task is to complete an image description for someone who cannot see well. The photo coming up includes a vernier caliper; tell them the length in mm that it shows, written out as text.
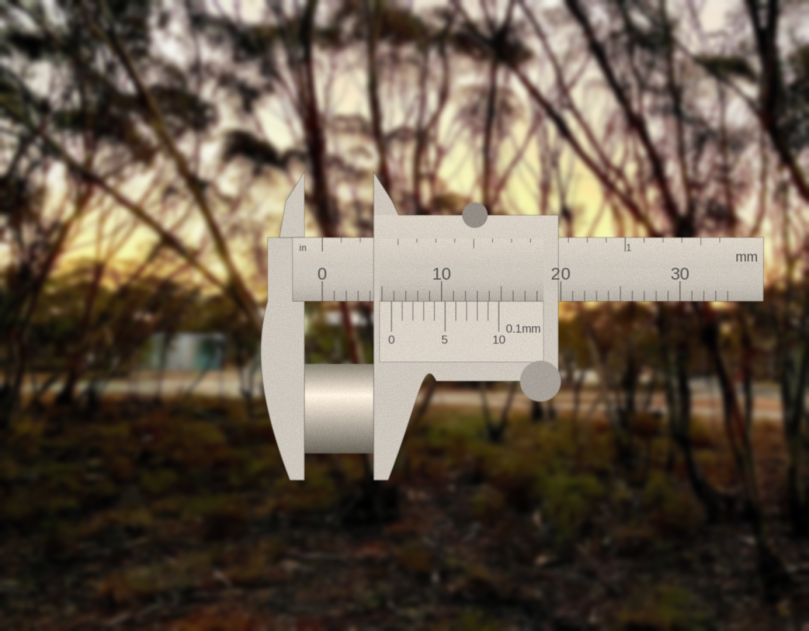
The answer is 5.8 mm
